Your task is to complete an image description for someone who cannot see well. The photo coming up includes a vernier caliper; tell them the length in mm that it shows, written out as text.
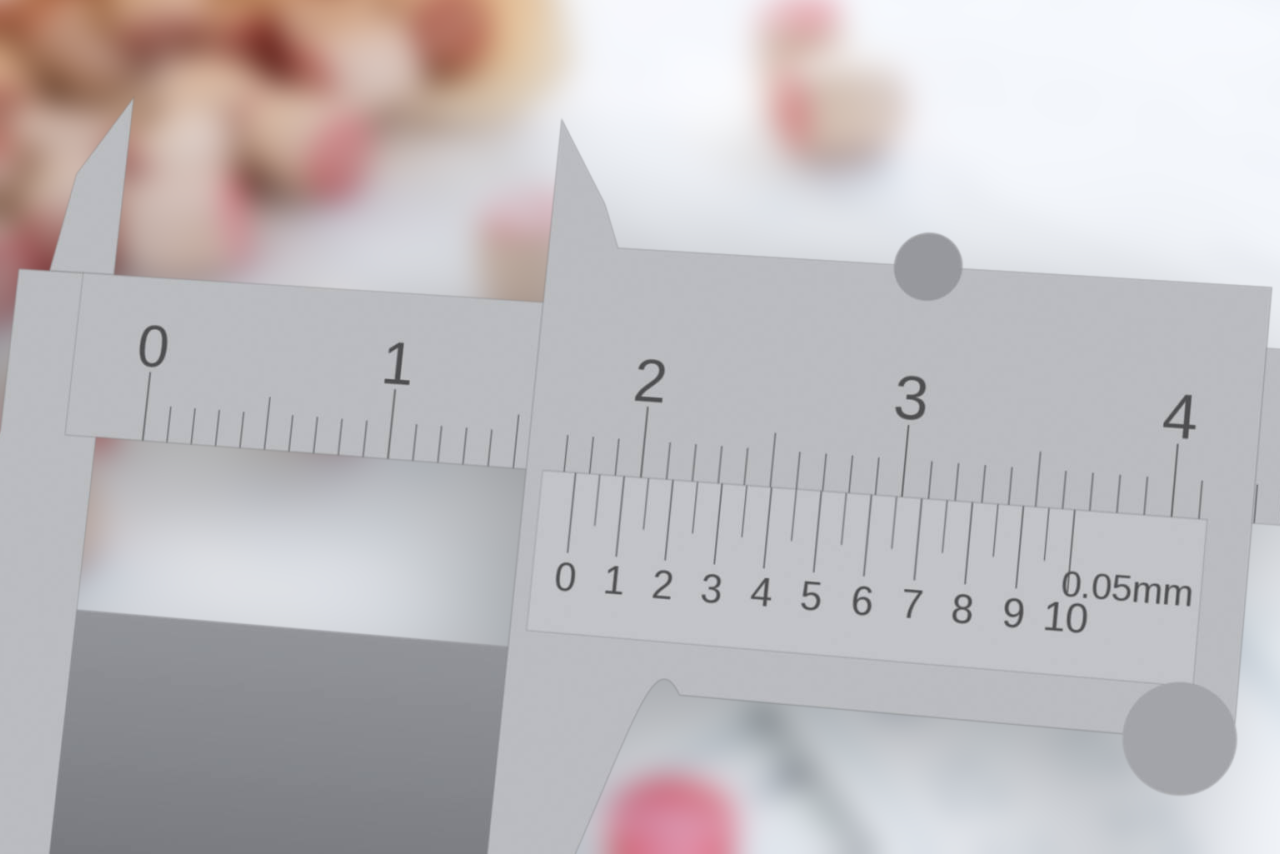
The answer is 17.45 mm
